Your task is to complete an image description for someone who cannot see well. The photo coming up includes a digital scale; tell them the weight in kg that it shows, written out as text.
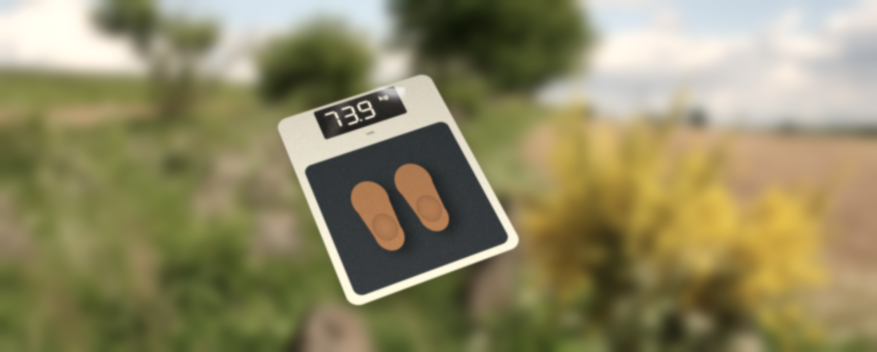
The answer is 73.9 kg
